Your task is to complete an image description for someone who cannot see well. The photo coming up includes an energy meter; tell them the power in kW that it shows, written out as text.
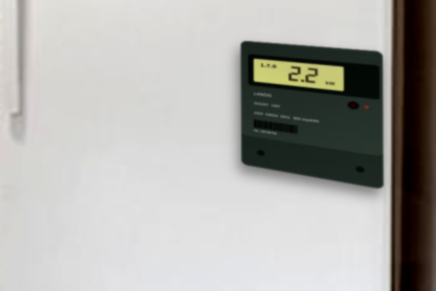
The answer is 2.2 kW
